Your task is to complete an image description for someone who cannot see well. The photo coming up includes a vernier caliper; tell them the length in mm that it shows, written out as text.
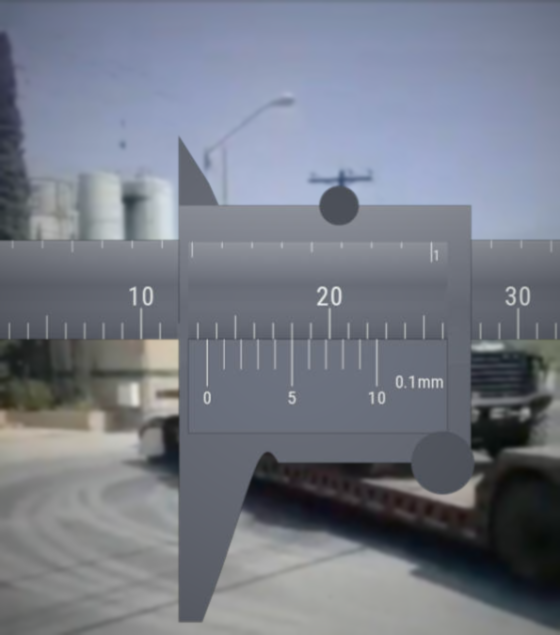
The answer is 13.5 mm
